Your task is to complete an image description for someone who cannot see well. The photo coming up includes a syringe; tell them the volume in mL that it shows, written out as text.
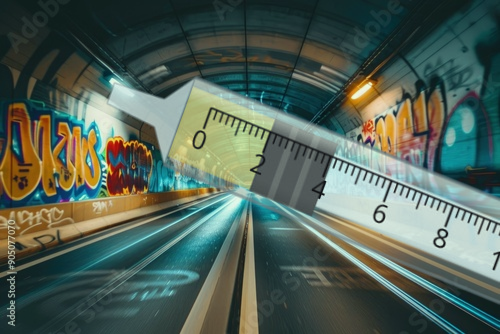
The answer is 2 mL
